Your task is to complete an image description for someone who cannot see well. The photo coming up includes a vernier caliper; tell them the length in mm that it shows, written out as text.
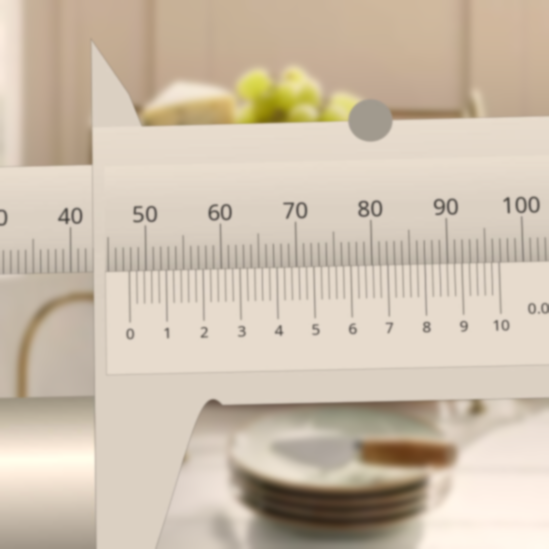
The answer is 47.8 mm
